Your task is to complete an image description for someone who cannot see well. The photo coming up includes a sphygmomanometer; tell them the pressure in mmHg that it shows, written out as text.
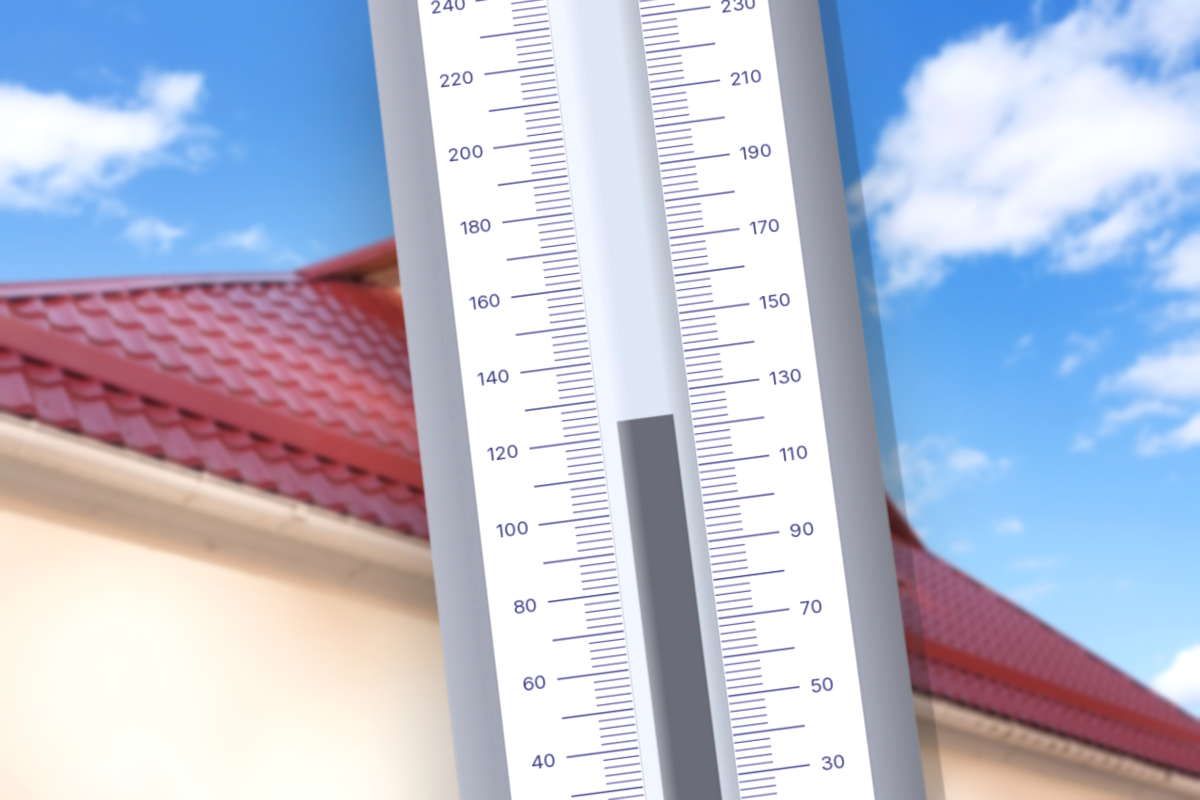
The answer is 124 mmHg
